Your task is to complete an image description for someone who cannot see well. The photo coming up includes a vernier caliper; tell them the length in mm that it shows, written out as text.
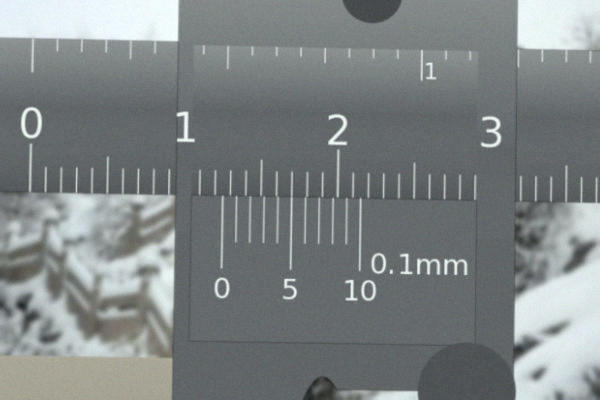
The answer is 12.5 mm
